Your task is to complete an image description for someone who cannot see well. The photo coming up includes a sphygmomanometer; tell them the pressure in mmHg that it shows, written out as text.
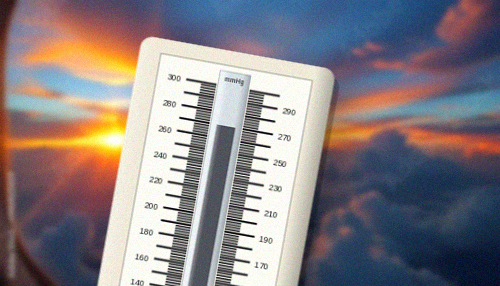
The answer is 270 mmHg
